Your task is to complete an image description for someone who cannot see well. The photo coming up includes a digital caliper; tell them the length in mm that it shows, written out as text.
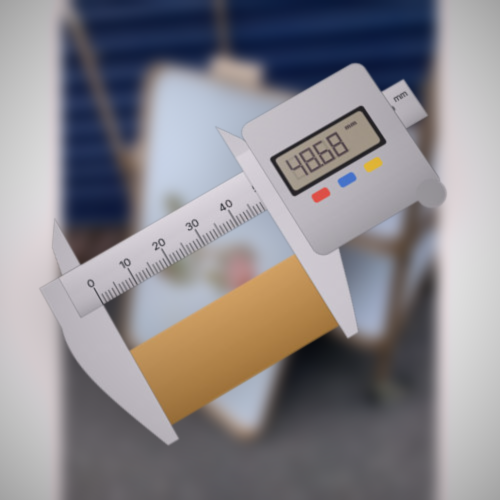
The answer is 48.68 mm
